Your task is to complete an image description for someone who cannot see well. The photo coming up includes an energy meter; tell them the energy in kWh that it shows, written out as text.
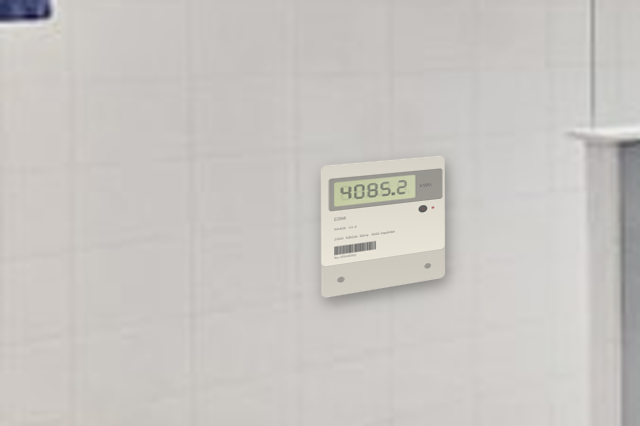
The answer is 4085.2 kWh
